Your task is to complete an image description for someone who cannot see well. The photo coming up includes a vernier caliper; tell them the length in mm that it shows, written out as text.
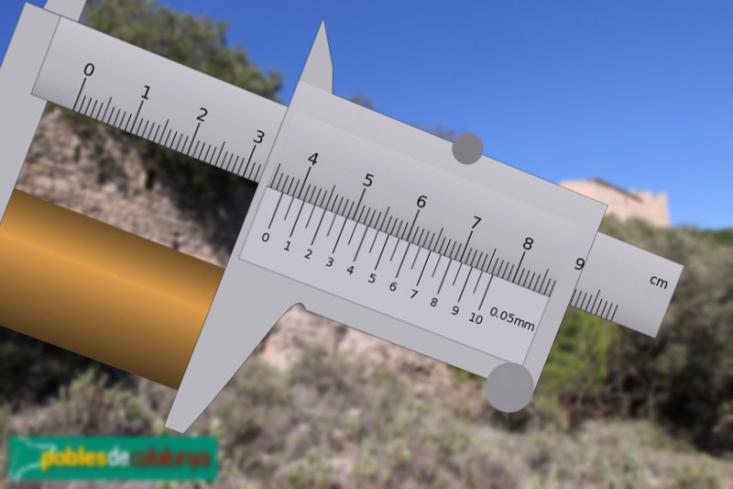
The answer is 37.2 mm
